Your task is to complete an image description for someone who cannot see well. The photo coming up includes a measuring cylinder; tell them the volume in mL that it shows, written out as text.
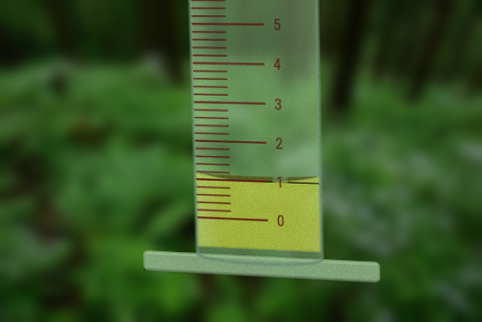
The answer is 1 mL
